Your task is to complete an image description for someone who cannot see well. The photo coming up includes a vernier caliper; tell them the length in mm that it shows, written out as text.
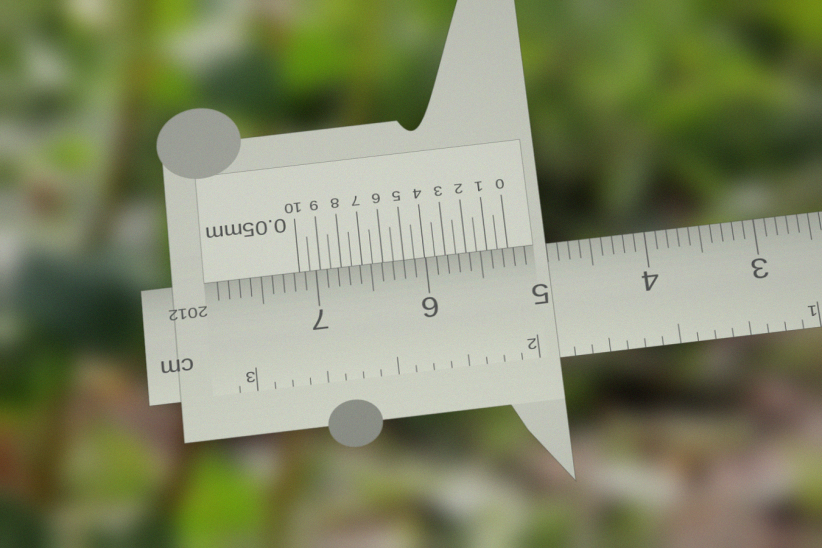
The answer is 52.5 mm
